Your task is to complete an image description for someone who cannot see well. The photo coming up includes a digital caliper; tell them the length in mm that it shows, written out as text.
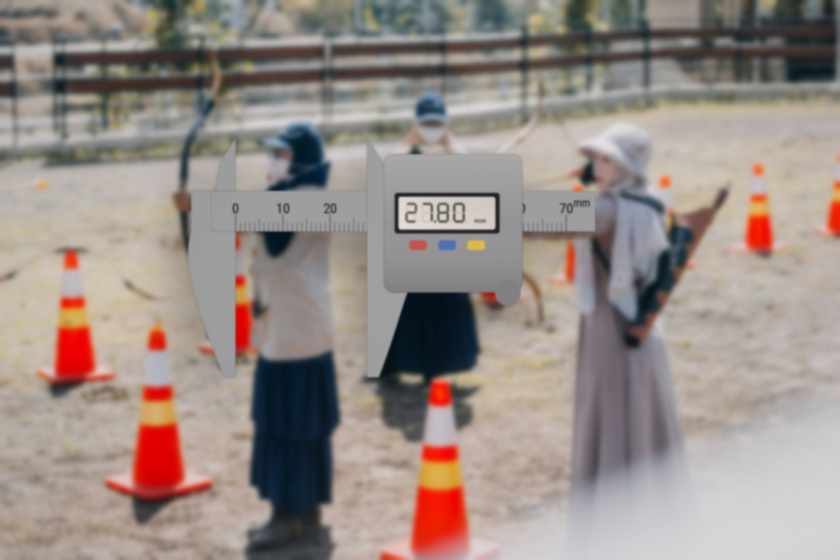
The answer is 27.80 mm
